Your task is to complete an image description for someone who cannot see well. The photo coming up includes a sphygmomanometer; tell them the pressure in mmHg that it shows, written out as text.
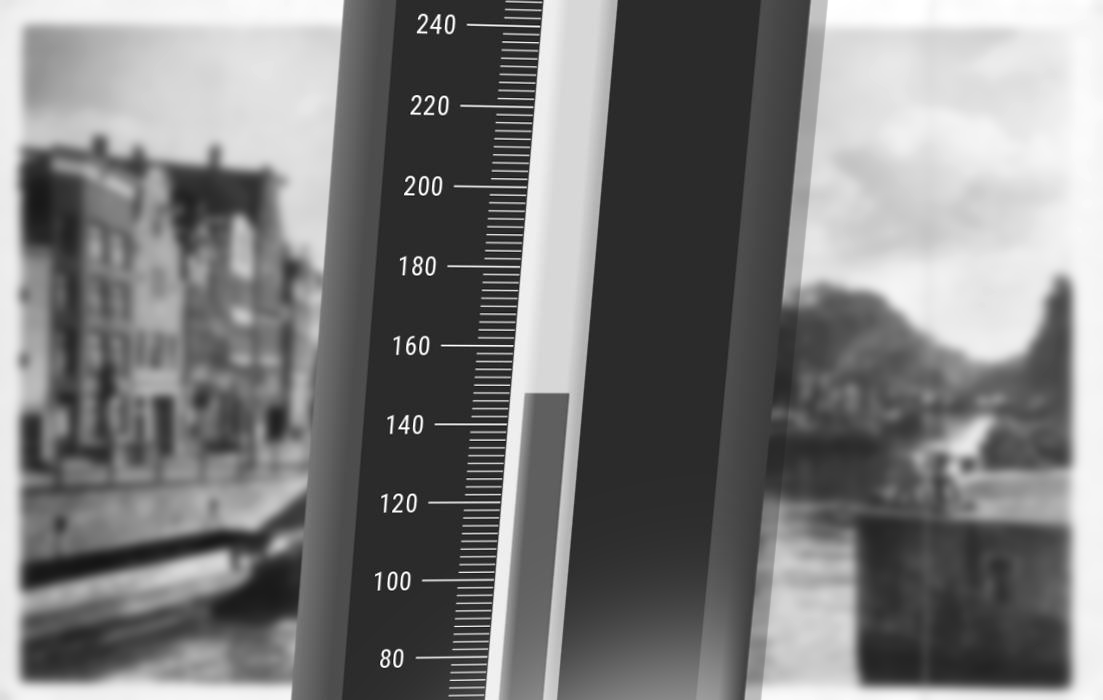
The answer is 148 mmHg
